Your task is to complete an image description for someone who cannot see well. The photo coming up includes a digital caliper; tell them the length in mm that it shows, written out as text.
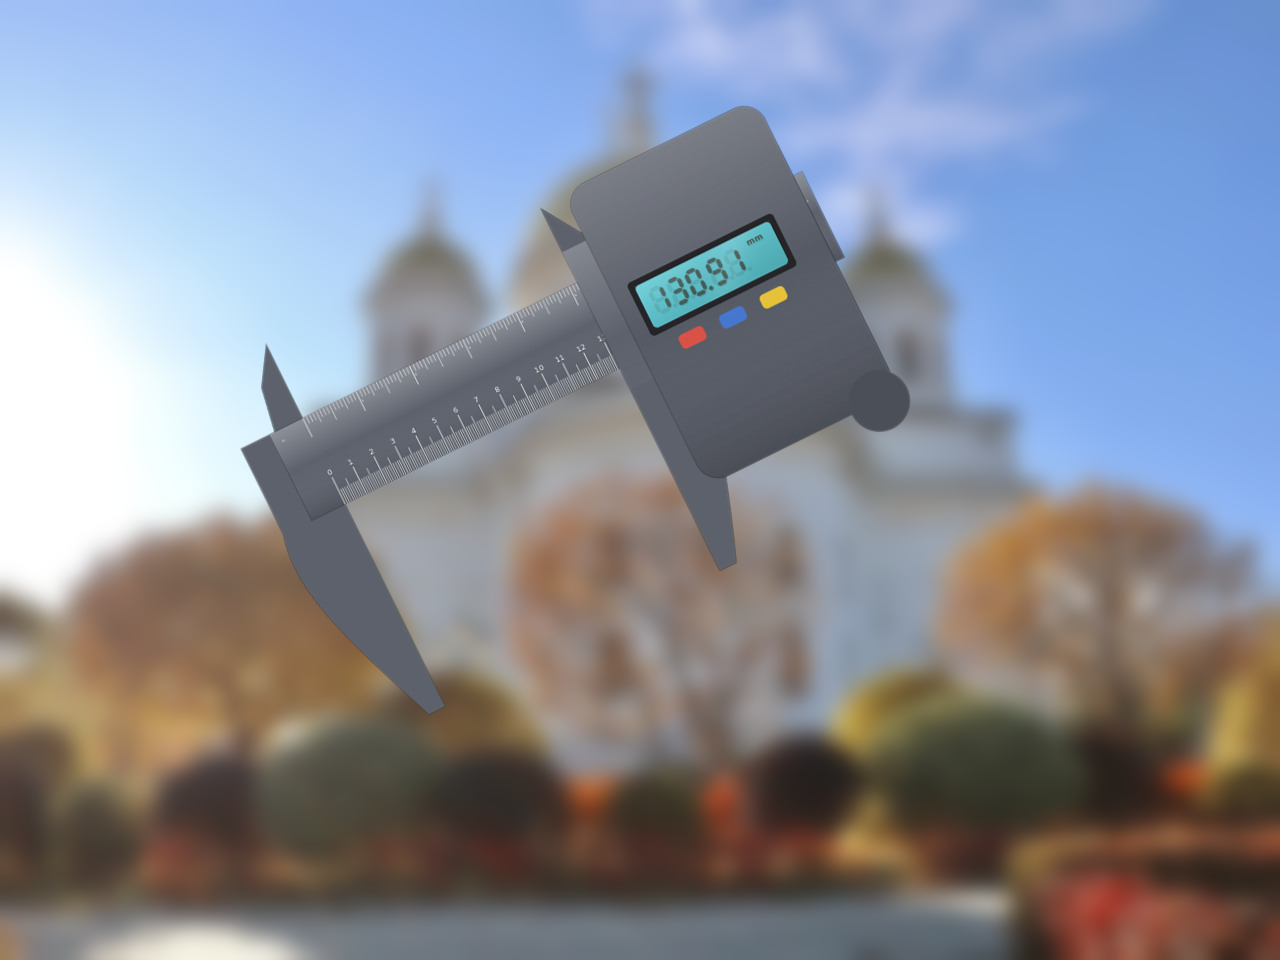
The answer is 130.91 mm
